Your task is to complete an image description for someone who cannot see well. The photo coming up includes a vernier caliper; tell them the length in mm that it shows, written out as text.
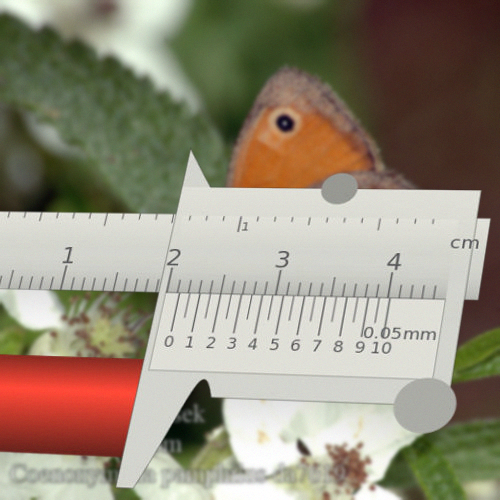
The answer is 21.2 mm
